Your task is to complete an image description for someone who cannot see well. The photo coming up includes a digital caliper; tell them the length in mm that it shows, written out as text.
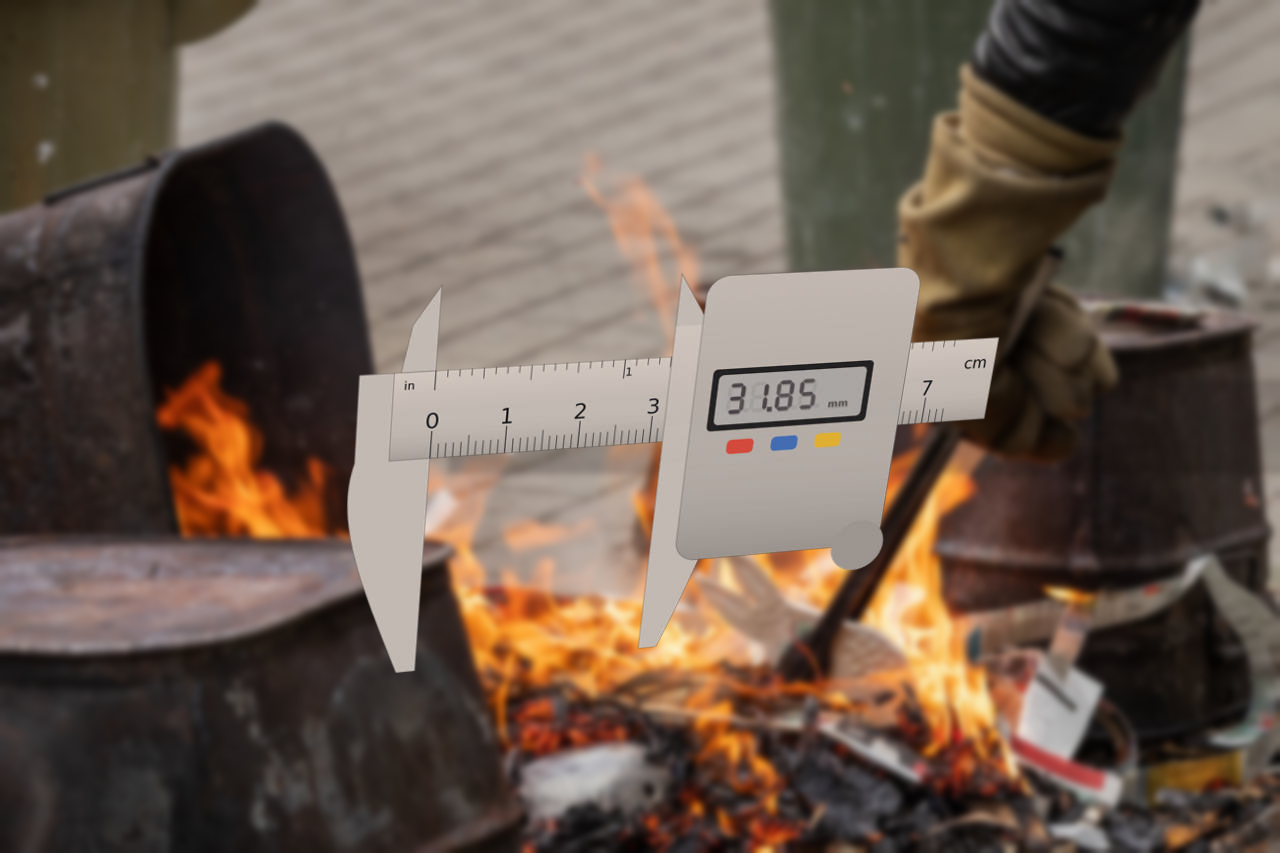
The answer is 31.85 mm
